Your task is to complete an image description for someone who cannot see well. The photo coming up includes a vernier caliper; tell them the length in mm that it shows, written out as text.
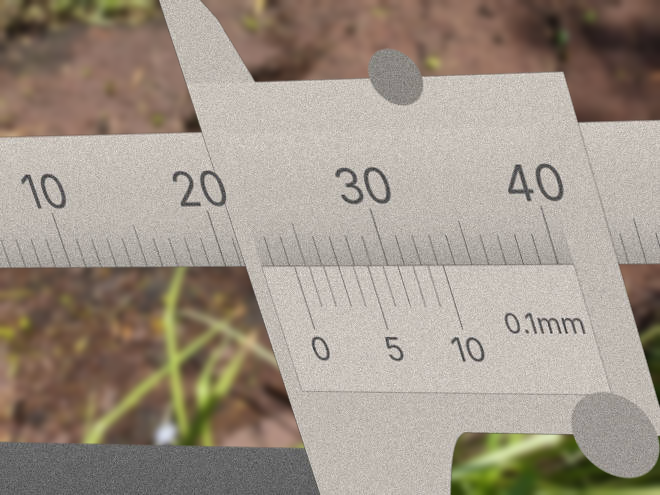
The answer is 24.3 mm
